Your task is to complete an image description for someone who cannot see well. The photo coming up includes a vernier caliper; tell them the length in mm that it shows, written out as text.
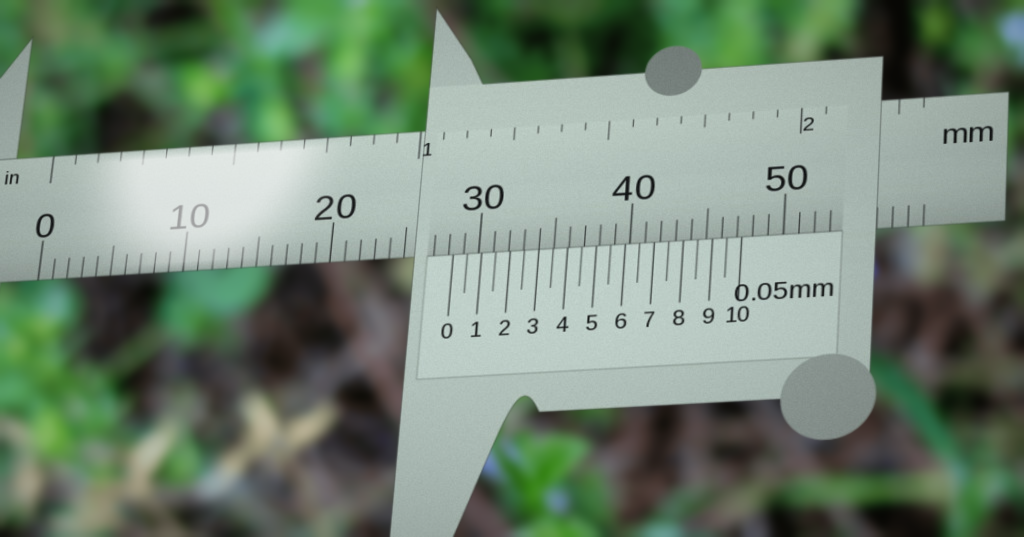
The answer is 28.3 mm
